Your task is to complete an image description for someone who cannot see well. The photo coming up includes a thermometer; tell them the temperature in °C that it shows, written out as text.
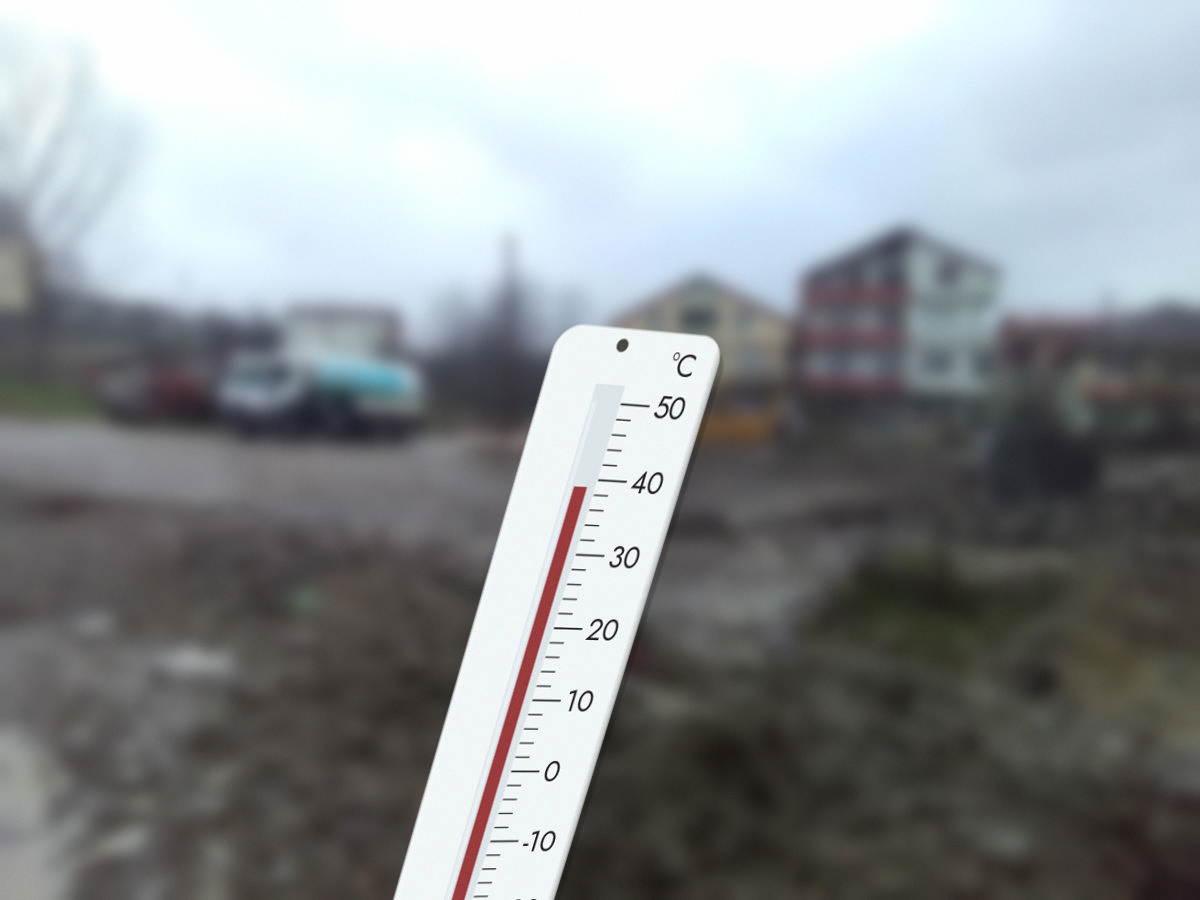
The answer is 39 °C
